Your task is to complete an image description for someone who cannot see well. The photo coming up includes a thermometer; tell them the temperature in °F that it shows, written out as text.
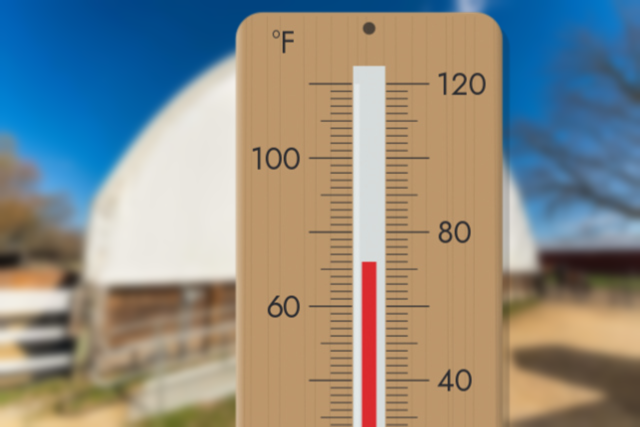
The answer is 72 °F
